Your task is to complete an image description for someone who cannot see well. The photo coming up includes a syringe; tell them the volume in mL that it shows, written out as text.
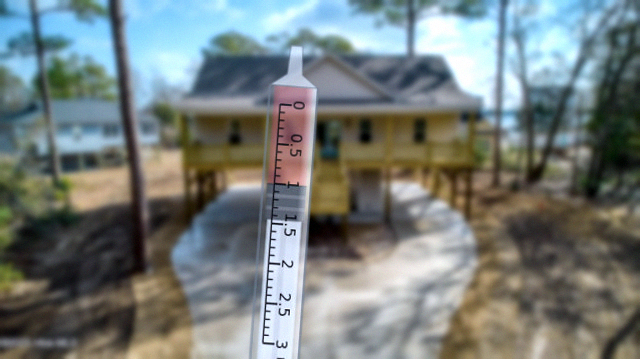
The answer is 1 mL
